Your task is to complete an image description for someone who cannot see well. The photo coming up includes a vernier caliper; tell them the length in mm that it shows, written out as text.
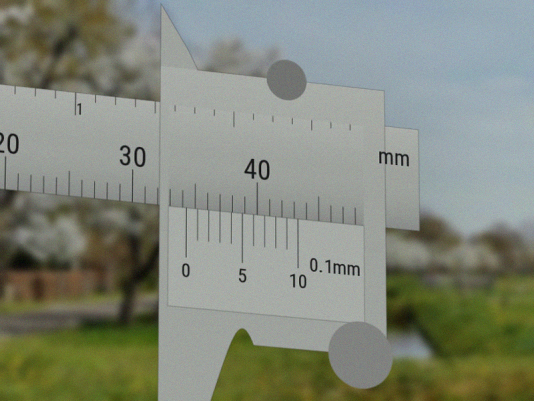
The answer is 34.3 mm
